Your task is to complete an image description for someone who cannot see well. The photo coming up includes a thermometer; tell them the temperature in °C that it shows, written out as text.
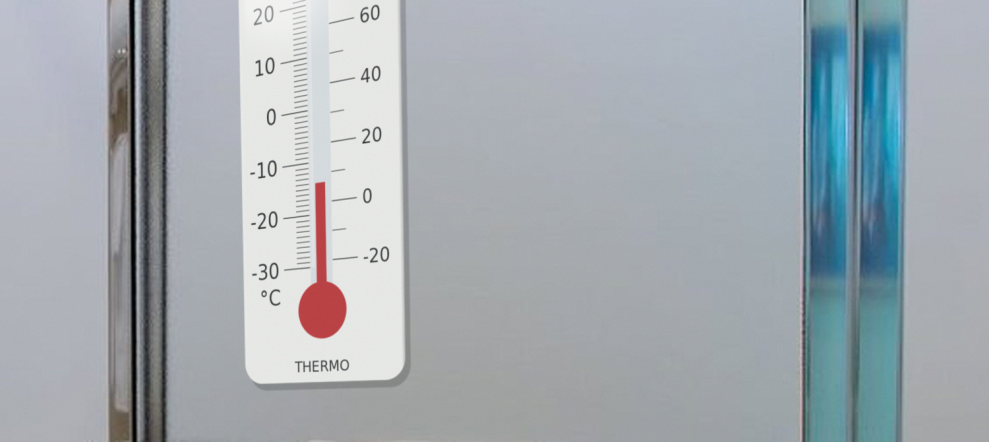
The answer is -14 °C
